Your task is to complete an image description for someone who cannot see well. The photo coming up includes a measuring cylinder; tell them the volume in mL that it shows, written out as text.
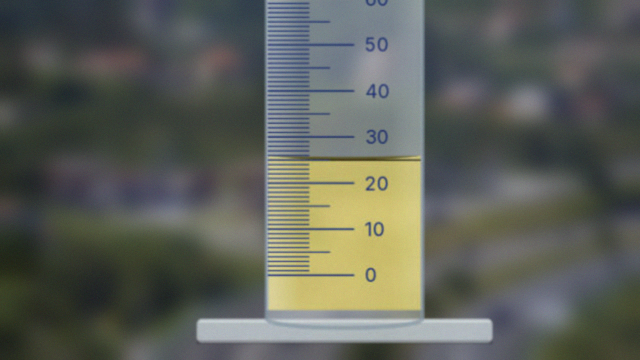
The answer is 25 mL
